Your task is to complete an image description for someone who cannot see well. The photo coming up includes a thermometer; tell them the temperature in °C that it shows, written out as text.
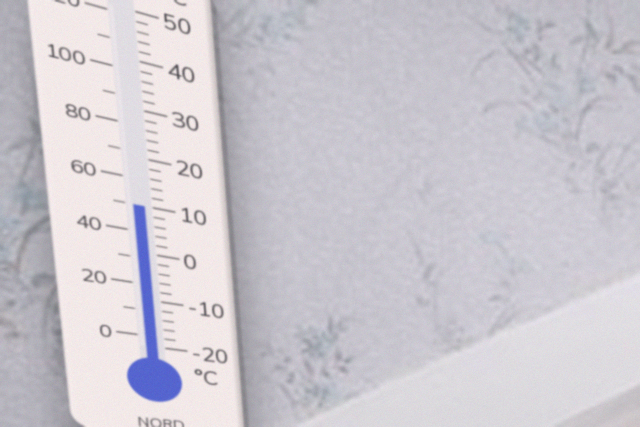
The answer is 10 °C
